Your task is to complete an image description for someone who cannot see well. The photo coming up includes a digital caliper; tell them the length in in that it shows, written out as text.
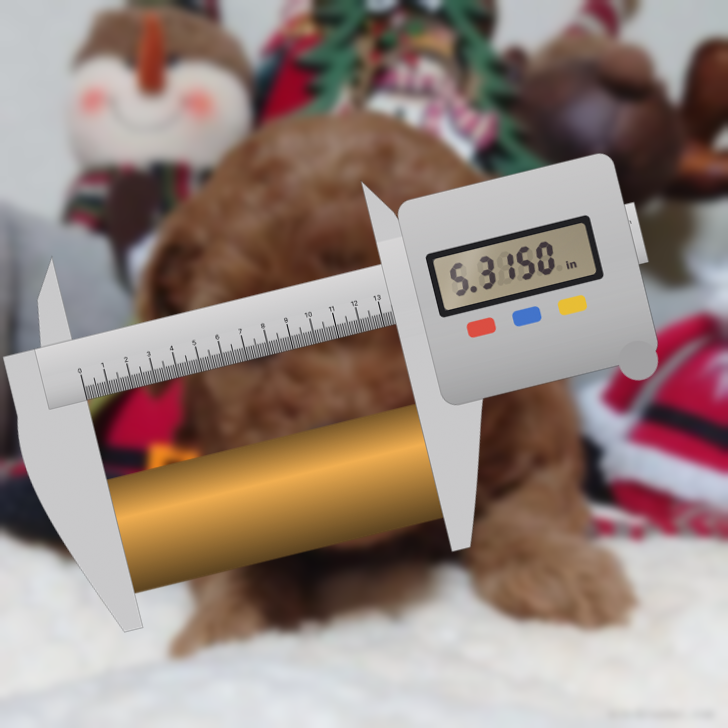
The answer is 5.3150 in
